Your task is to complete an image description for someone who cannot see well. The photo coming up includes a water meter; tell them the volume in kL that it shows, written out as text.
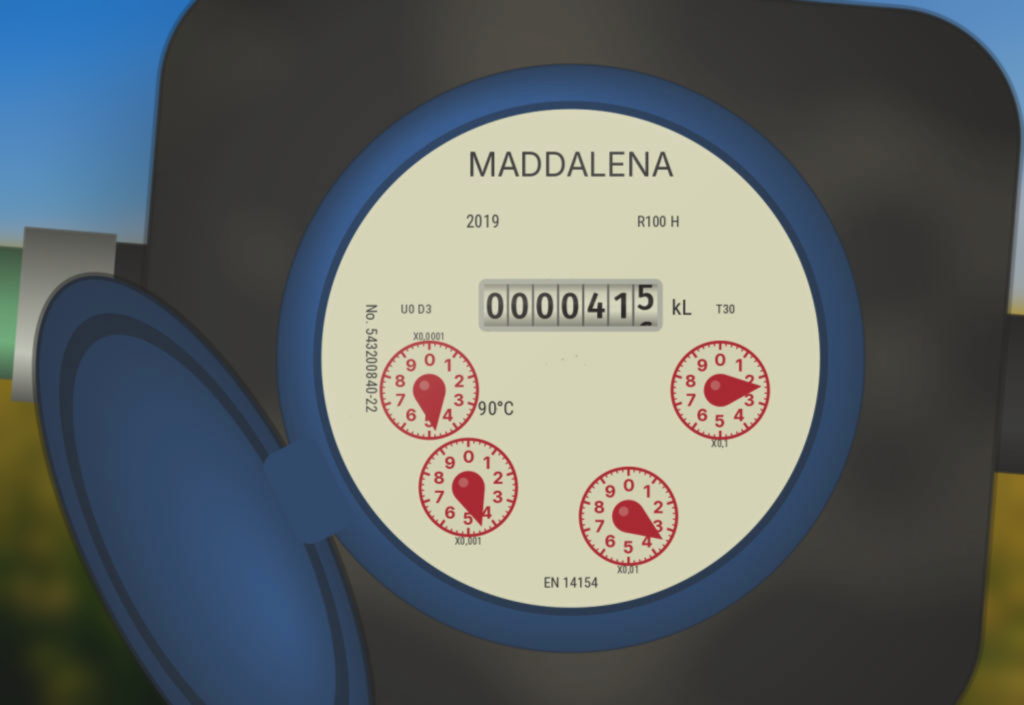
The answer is 415.2344 kL
